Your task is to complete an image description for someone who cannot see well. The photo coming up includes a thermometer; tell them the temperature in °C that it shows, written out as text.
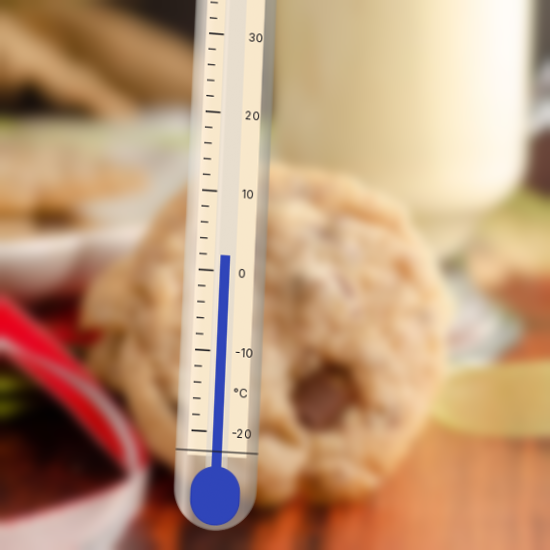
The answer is 2 °C
